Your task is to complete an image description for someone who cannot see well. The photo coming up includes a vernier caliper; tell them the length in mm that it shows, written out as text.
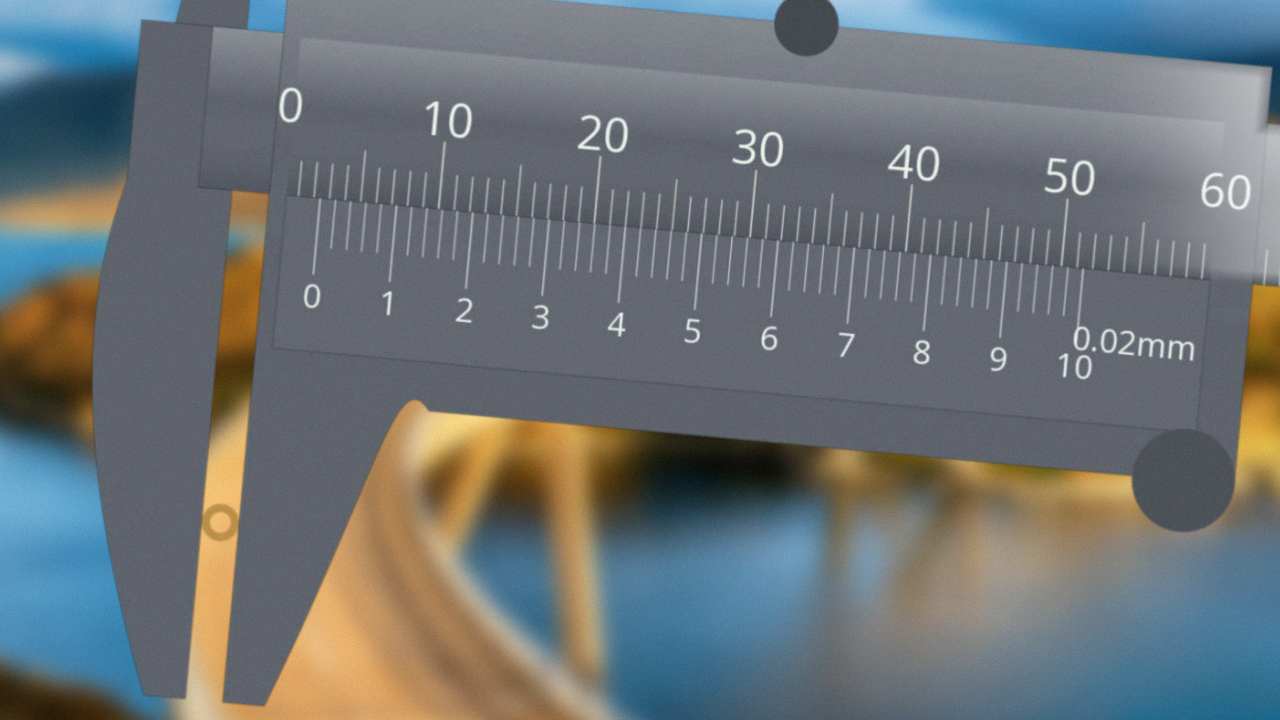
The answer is 2.4 mm
